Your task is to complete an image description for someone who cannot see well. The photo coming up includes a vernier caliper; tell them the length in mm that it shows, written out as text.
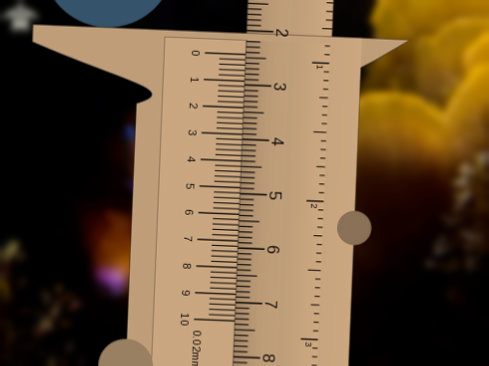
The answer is 24.4 mm
